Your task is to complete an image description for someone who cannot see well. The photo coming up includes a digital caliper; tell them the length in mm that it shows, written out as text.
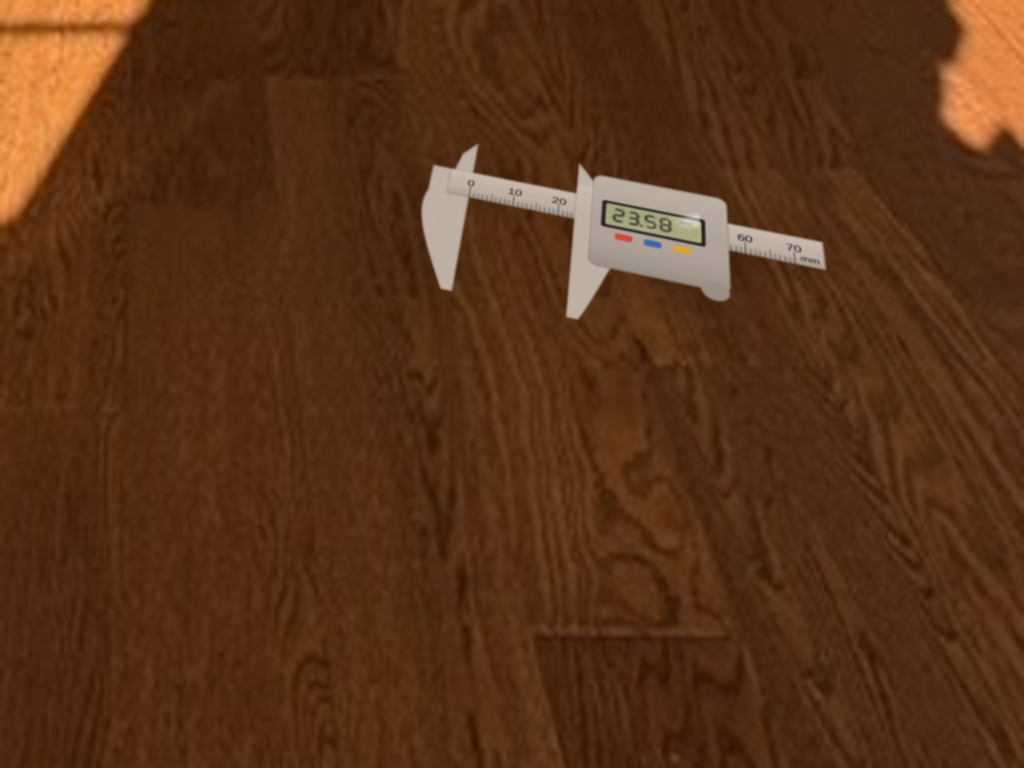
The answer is 23.58 mm
